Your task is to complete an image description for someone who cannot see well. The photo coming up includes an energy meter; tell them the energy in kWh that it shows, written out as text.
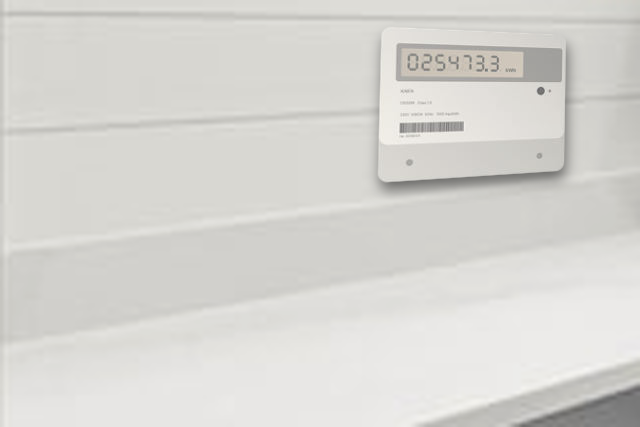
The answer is 25473.3 kWh
